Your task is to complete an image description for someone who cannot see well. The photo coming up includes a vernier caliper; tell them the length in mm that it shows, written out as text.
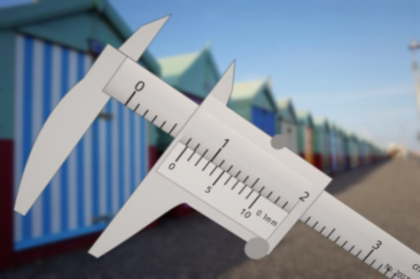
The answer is 7.2 mm
